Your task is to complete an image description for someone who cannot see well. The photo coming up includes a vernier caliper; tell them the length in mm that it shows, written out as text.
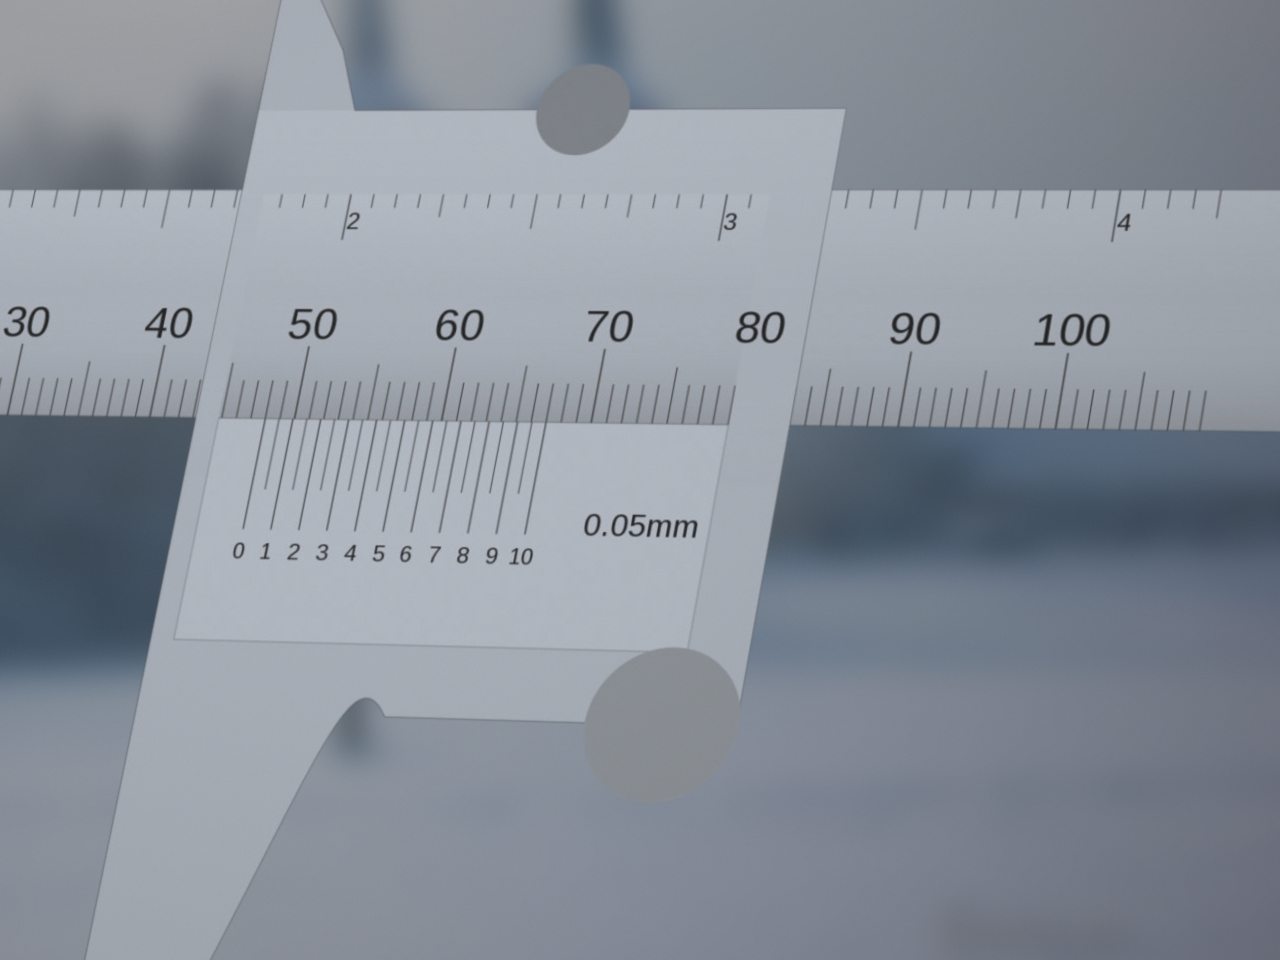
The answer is 48.0 mm
